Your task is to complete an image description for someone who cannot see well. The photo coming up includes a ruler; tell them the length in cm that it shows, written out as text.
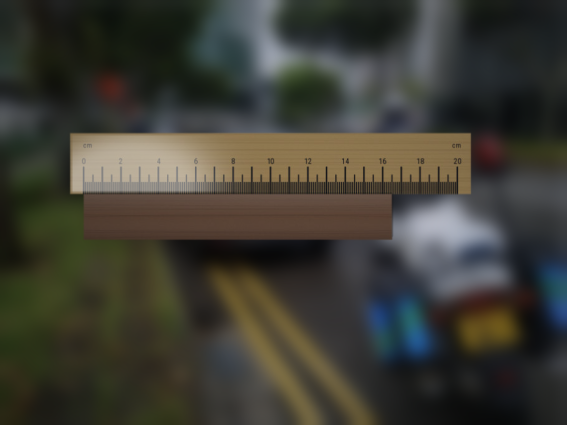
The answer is 16.5 cm
